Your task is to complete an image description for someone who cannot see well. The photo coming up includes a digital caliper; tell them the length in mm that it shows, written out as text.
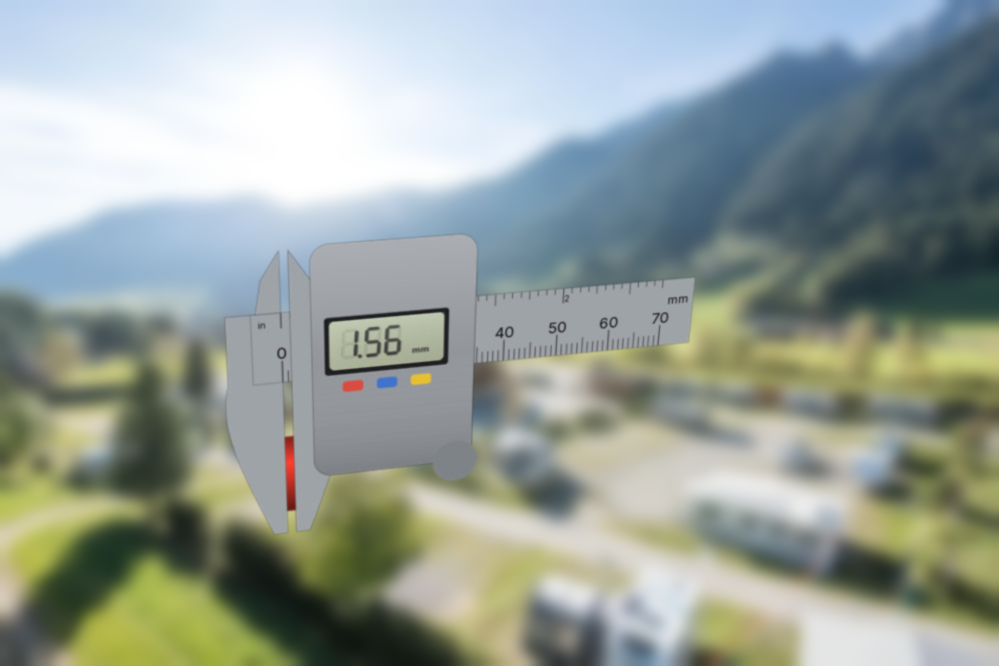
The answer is 1.56 mm
